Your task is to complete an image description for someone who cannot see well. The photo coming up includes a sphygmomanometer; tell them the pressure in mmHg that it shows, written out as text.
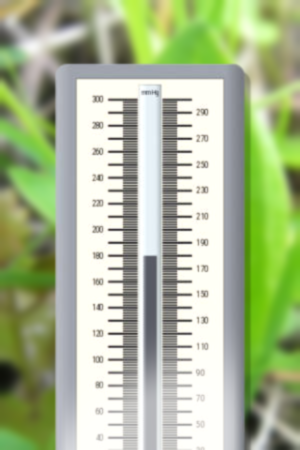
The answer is 180 mmHg
